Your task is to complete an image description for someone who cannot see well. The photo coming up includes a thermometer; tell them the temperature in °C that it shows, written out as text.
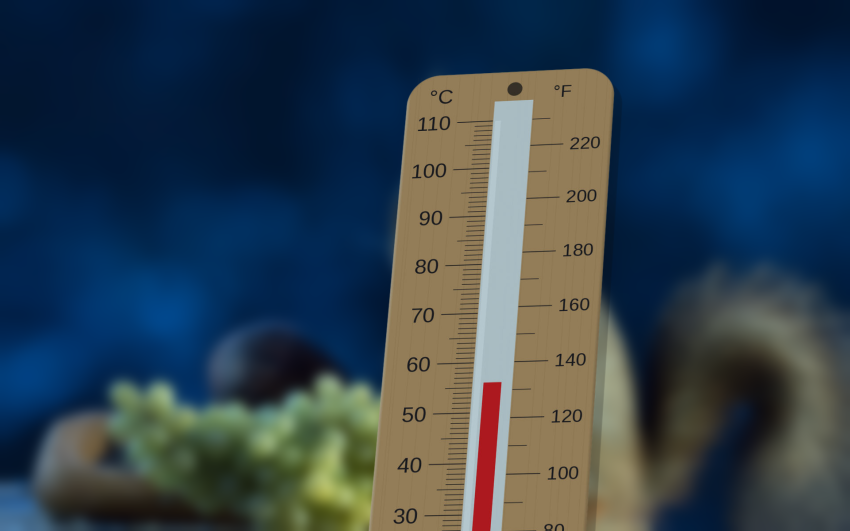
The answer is 56 °C
